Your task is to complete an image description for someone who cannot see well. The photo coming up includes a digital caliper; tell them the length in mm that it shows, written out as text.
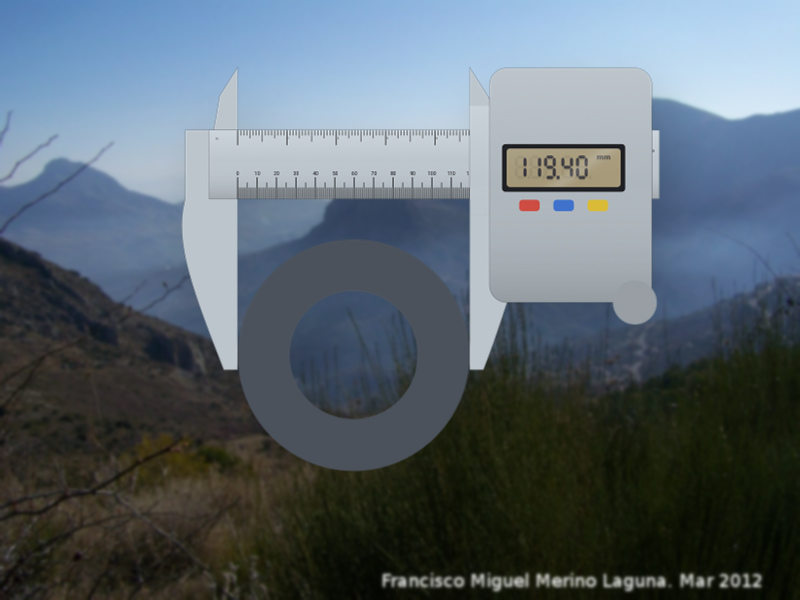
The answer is 119.40 mm
